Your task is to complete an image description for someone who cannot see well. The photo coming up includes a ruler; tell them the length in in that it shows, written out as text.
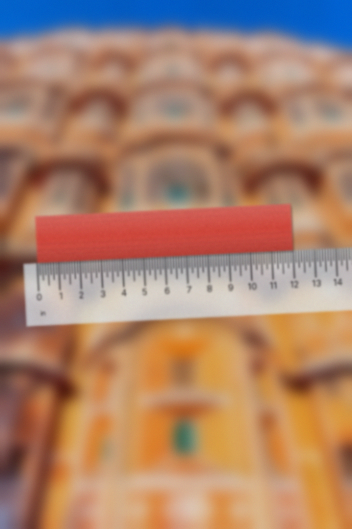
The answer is 12 in
